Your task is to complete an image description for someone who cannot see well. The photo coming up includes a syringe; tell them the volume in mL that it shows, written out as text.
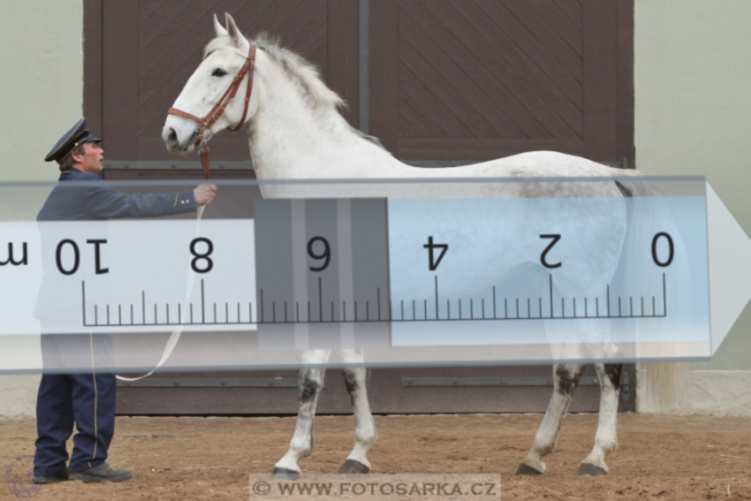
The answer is 4.8 mL
